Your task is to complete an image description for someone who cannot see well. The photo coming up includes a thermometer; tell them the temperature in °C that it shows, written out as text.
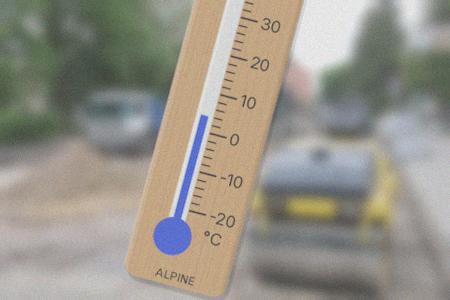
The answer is 4 °C
